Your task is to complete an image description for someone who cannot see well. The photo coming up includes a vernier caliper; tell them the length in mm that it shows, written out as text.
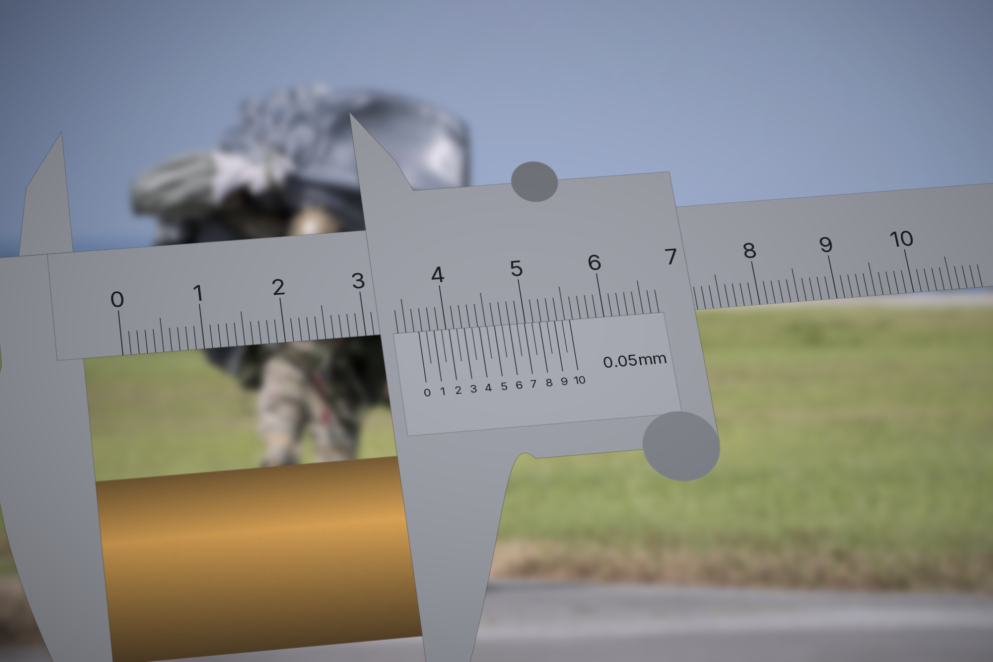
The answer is 36.6 mm
